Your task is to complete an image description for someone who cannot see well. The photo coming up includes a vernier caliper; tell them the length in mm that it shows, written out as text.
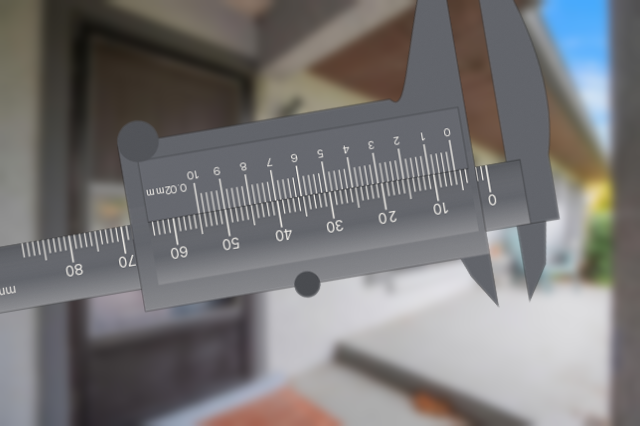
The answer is 6.0 mm
